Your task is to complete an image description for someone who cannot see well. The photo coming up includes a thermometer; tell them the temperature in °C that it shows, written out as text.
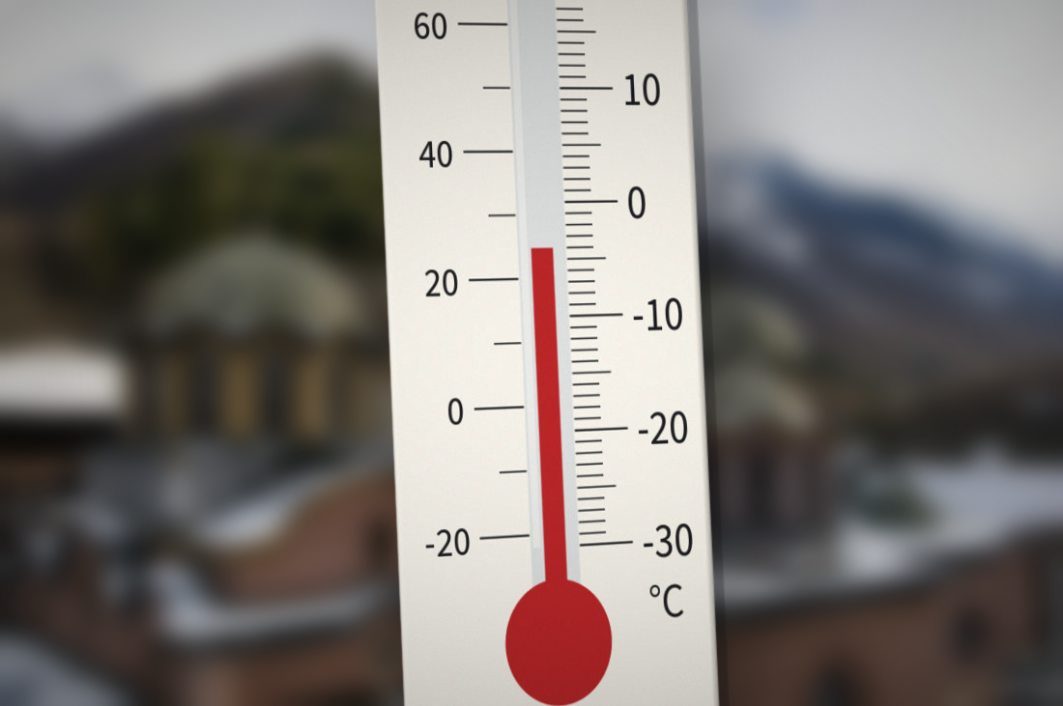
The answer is -4 °C
